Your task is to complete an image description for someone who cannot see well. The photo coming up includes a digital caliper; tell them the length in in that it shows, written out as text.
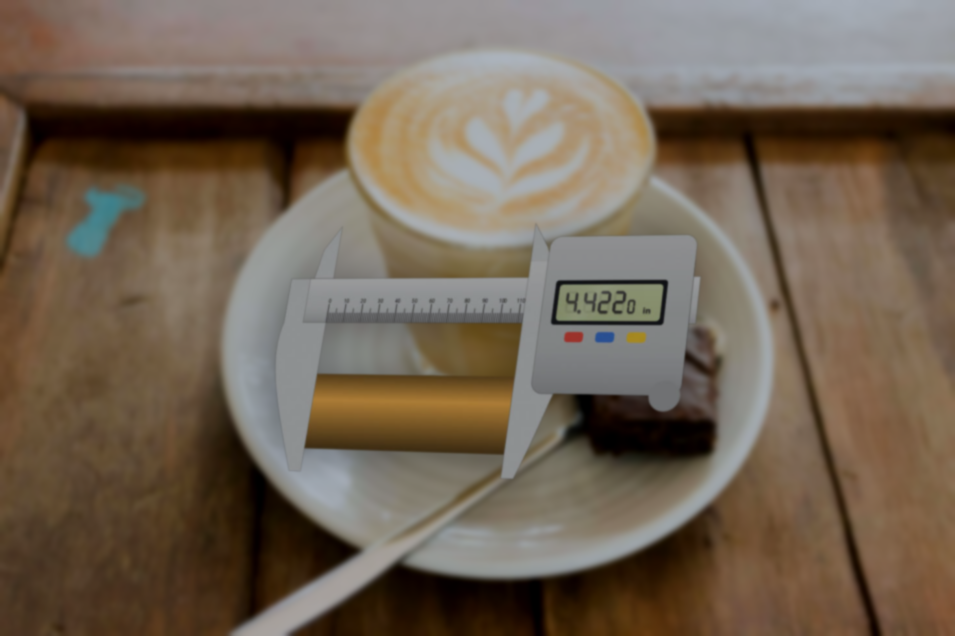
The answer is 4.4220 in
